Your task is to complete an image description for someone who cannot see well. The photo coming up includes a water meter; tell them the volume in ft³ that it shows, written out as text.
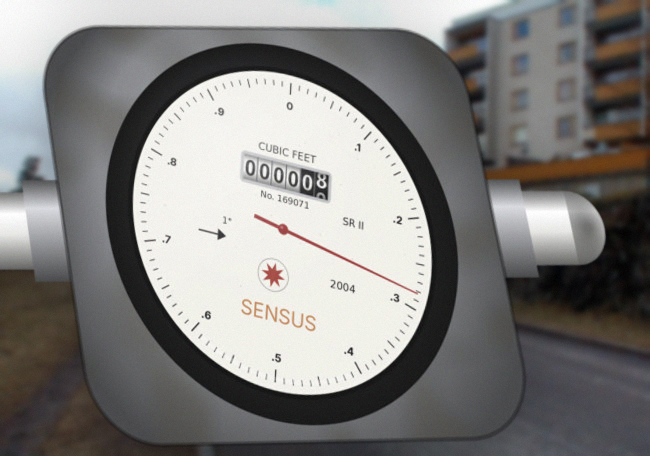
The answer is 8.28 ft³
